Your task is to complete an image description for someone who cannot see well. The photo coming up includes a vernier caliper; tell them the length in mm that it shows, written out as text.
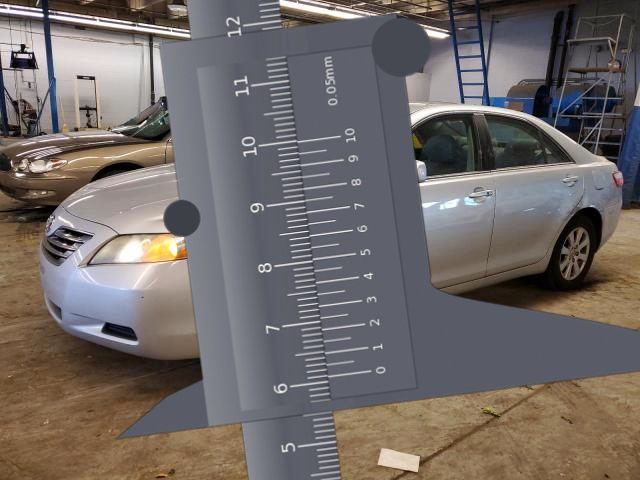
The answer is 60.8 mm
